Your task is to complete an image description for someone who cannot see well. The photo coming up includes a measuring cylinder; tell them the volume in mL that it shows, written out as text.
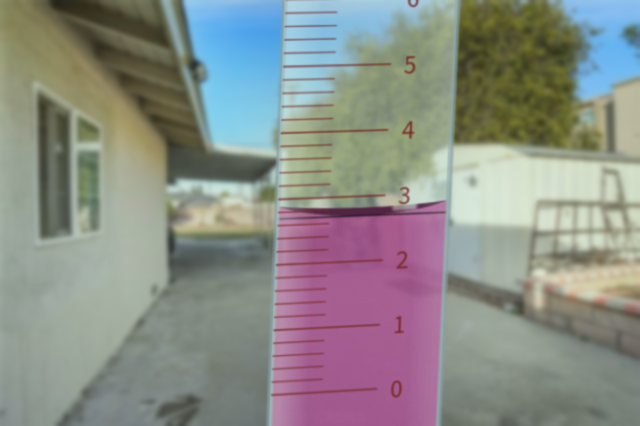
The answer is 2.7 mL
